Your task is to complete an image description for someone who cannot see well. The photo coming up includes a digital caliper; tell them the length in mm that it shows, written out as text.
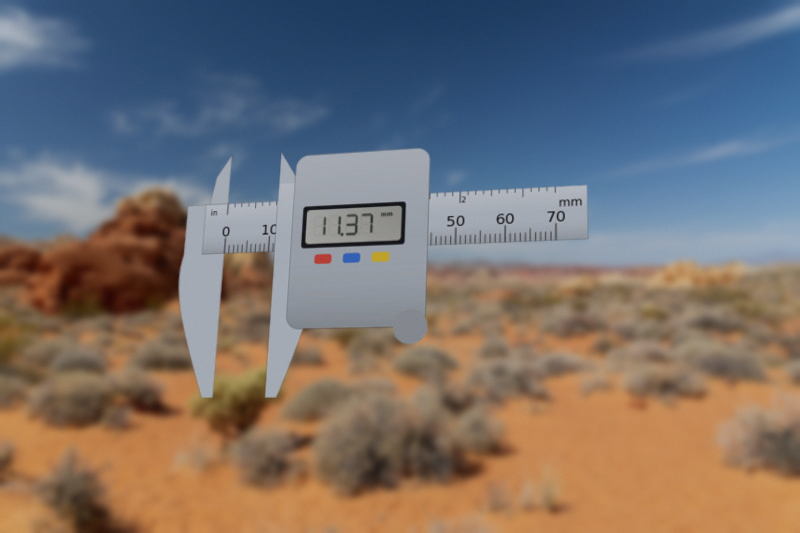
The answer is 11.37 mm
